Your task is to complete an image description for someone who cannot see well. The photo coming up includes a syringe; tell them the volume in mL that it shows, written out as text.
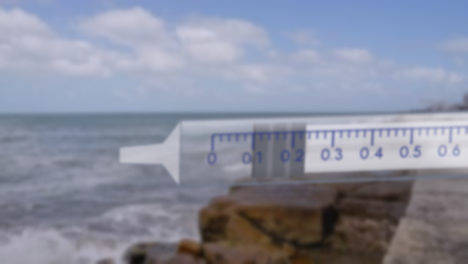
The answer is 0.1 mL
